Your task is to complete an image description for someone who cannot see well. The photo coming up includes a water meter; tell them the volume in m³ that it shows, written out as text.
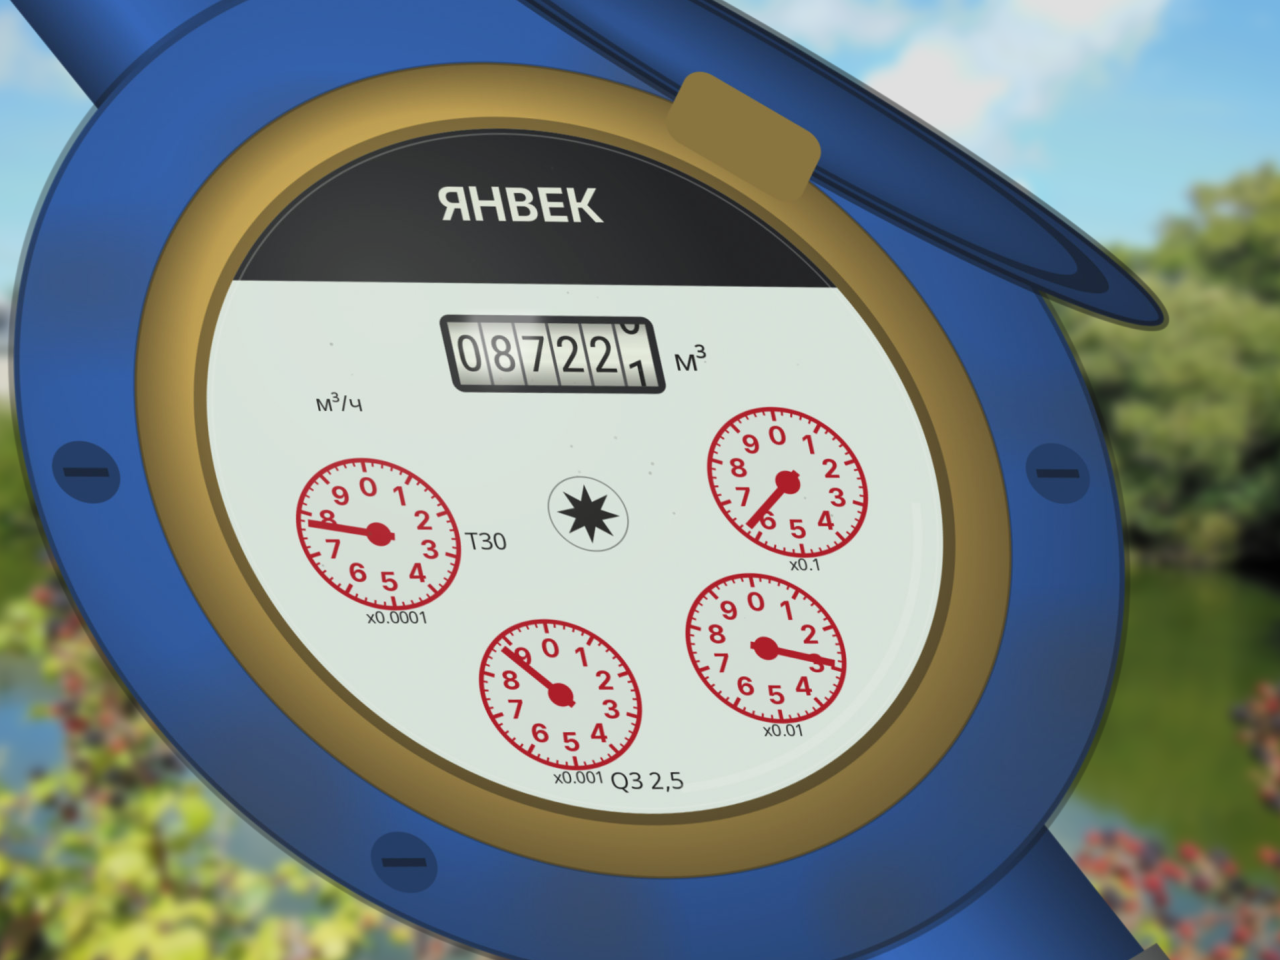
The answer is 87220.6287 m³
